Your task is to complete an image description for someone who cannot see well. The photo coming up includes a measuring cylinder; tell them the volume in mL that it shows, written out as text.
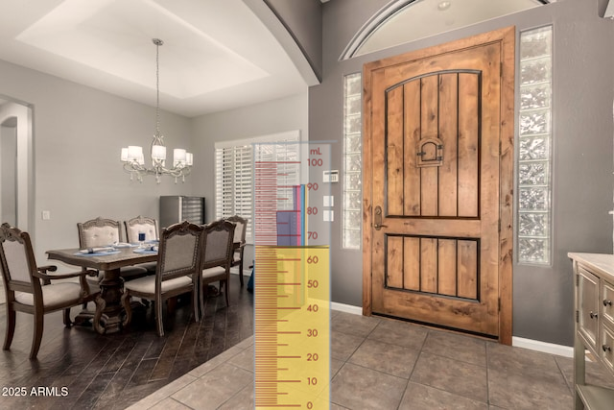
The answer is 65 mL
